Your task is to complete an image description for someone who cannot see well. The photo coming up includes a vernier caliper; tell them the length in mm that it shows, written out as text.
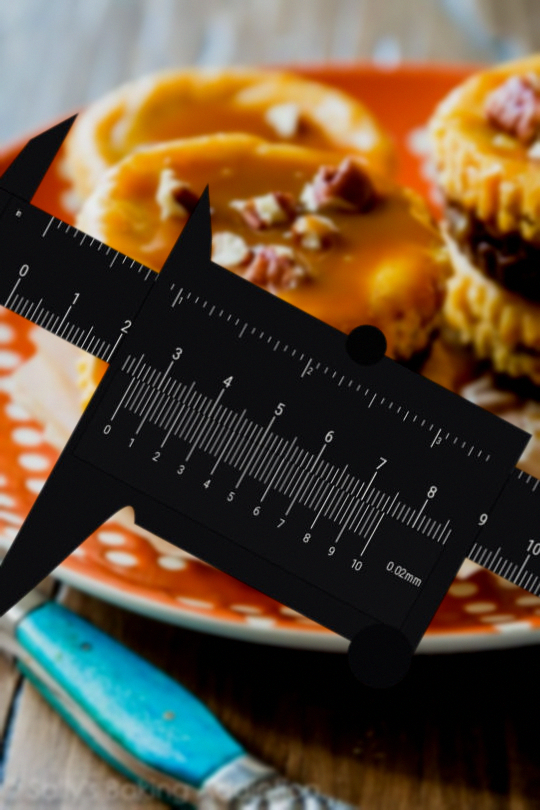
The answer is 25.5 mm
